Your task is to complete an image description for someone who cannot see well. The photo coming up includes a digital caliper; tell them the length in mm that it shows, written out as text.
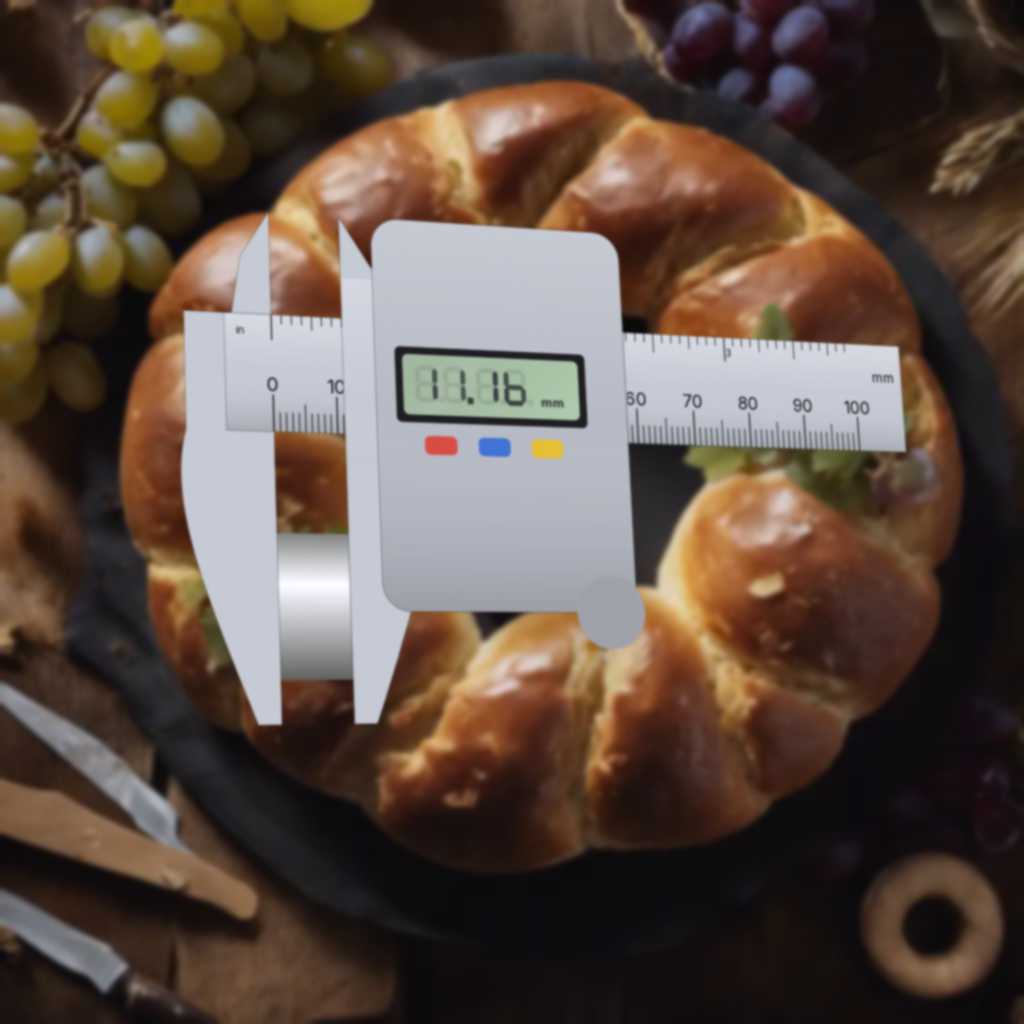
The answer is 11.16 mm
